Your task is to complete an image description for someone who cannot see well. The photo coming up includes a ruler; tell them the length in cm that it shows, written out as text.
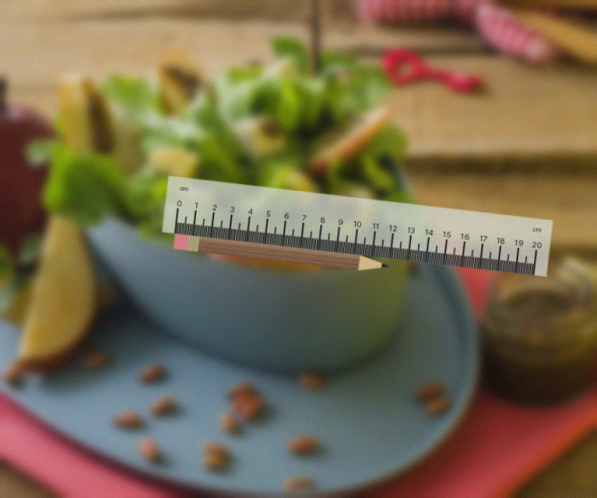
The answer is 12 cm
